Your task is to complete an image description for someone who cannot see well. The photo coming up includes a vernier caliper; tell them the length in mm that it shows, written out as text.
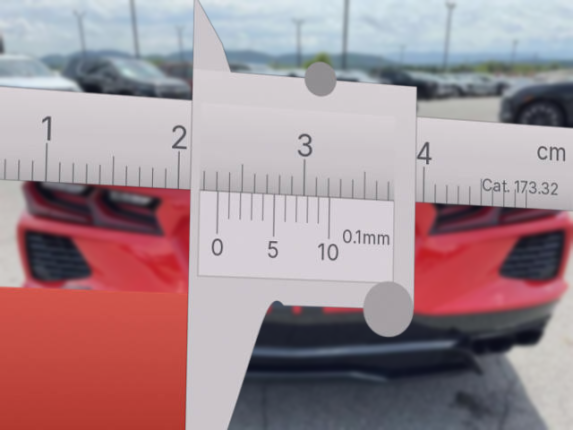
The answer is 23.1 mm
